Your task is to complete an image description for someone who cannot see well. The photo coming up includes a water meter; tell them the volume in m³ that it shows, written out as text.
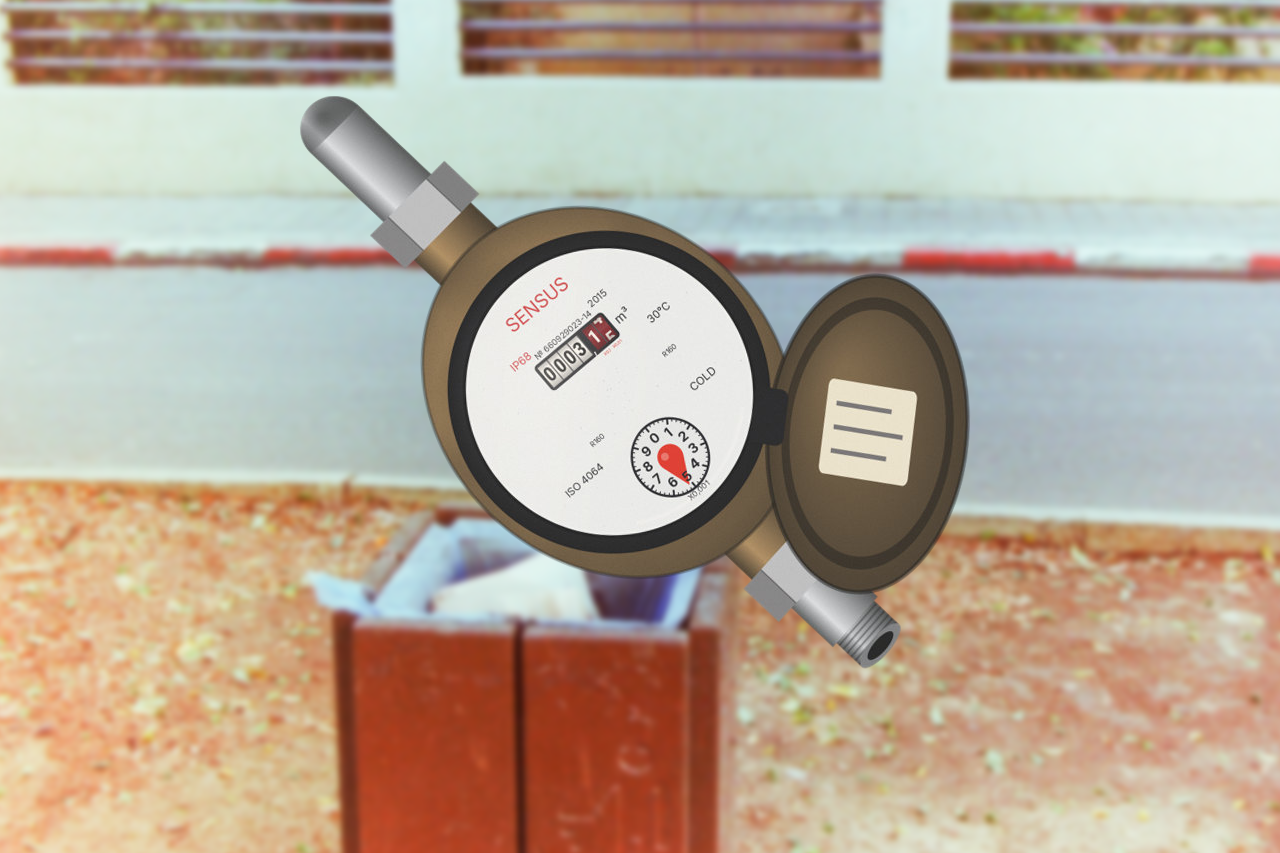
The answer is 3.145 m³
